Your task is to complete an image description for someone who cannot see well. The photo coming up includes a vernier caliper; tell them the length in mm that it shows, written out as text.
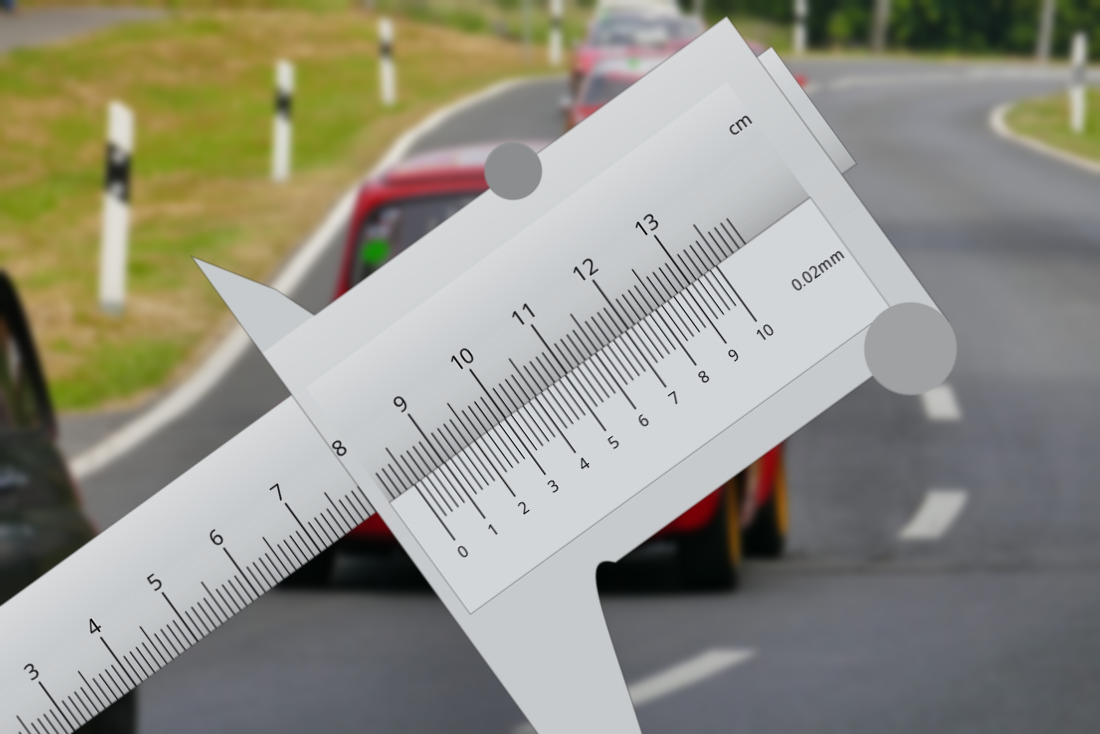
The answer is 85.2 mm
